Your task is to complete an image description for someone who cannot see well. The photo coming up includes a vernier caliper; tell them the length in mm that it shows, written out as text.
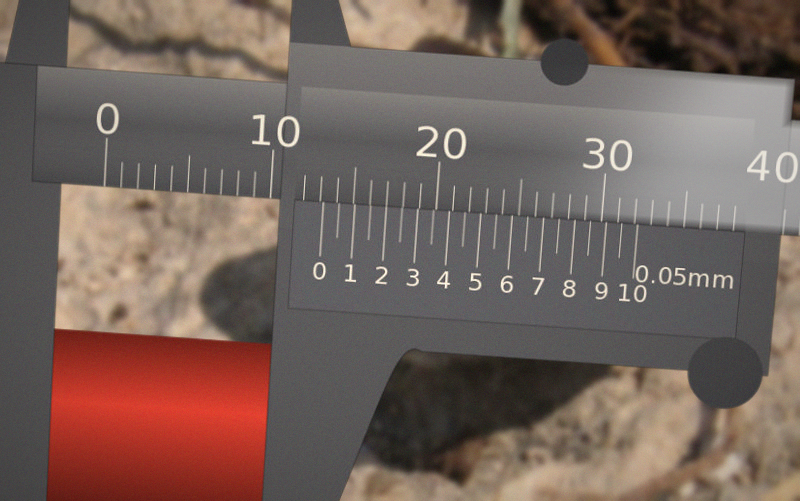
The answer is 13.2 mm
